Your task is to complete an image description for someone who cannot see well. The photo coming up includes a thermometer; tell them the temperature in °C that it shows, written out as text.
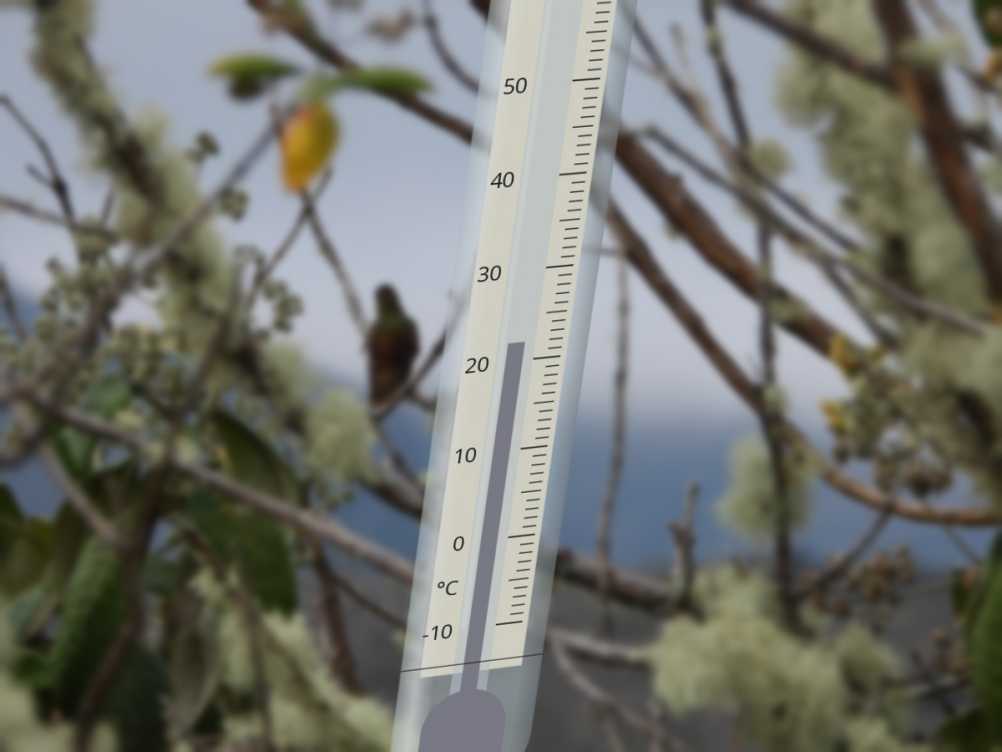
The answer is 22 °C
